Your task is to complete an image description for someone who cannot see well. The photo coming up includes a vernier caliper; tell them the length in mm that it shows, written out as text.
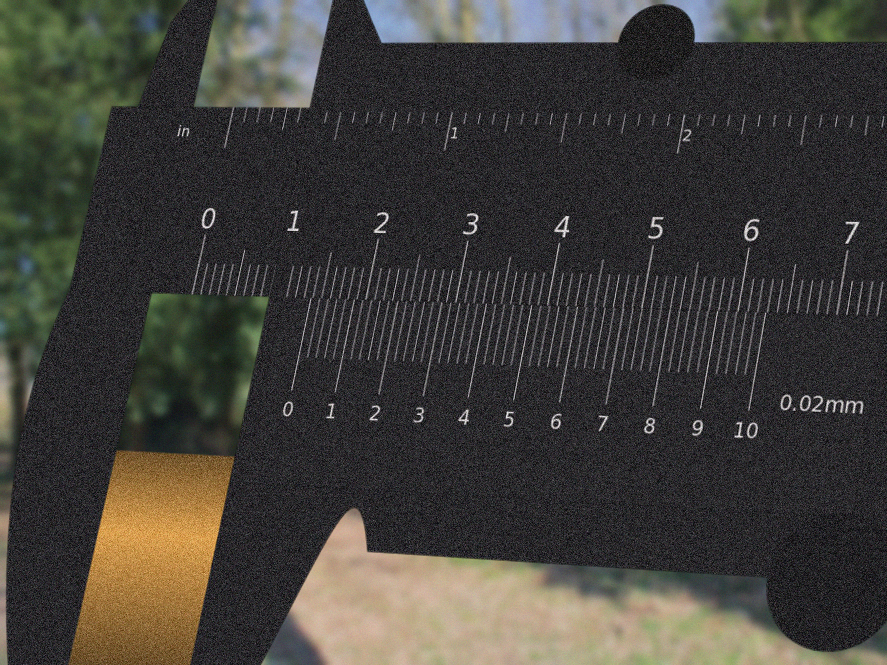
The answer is 13.8 mm
